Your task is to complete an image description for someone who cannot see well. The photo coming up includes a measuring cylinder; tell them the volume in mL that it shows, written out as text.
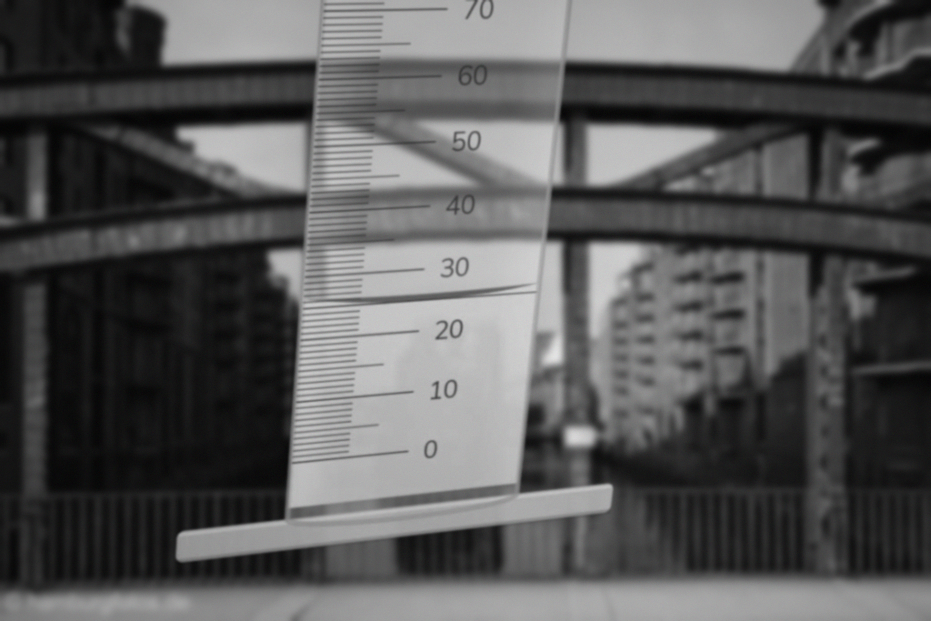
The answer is 25 mL
